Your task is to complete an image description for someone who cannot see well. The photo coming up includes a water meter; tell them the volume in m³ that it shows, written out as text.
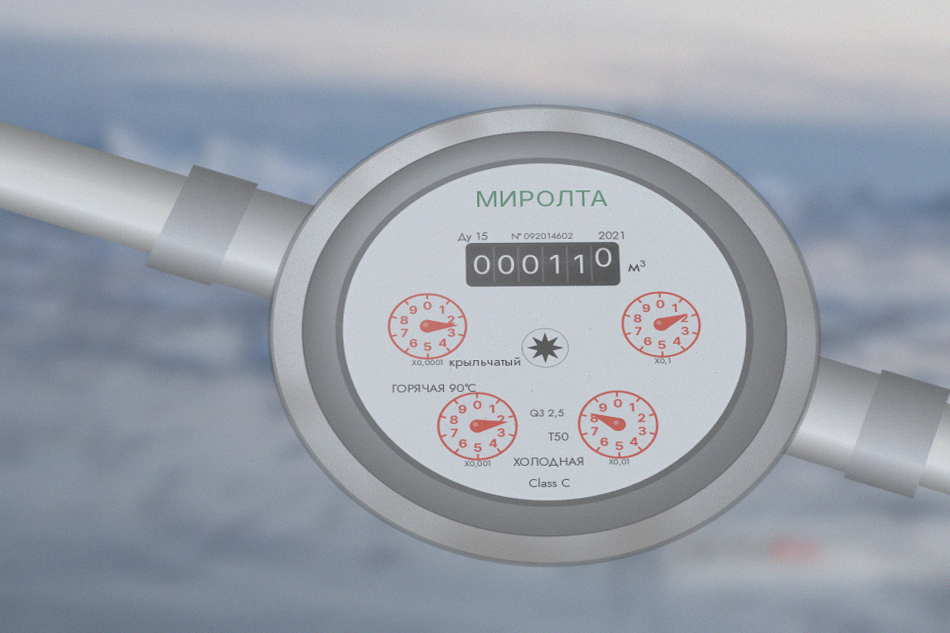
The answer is 110.1822 m³
